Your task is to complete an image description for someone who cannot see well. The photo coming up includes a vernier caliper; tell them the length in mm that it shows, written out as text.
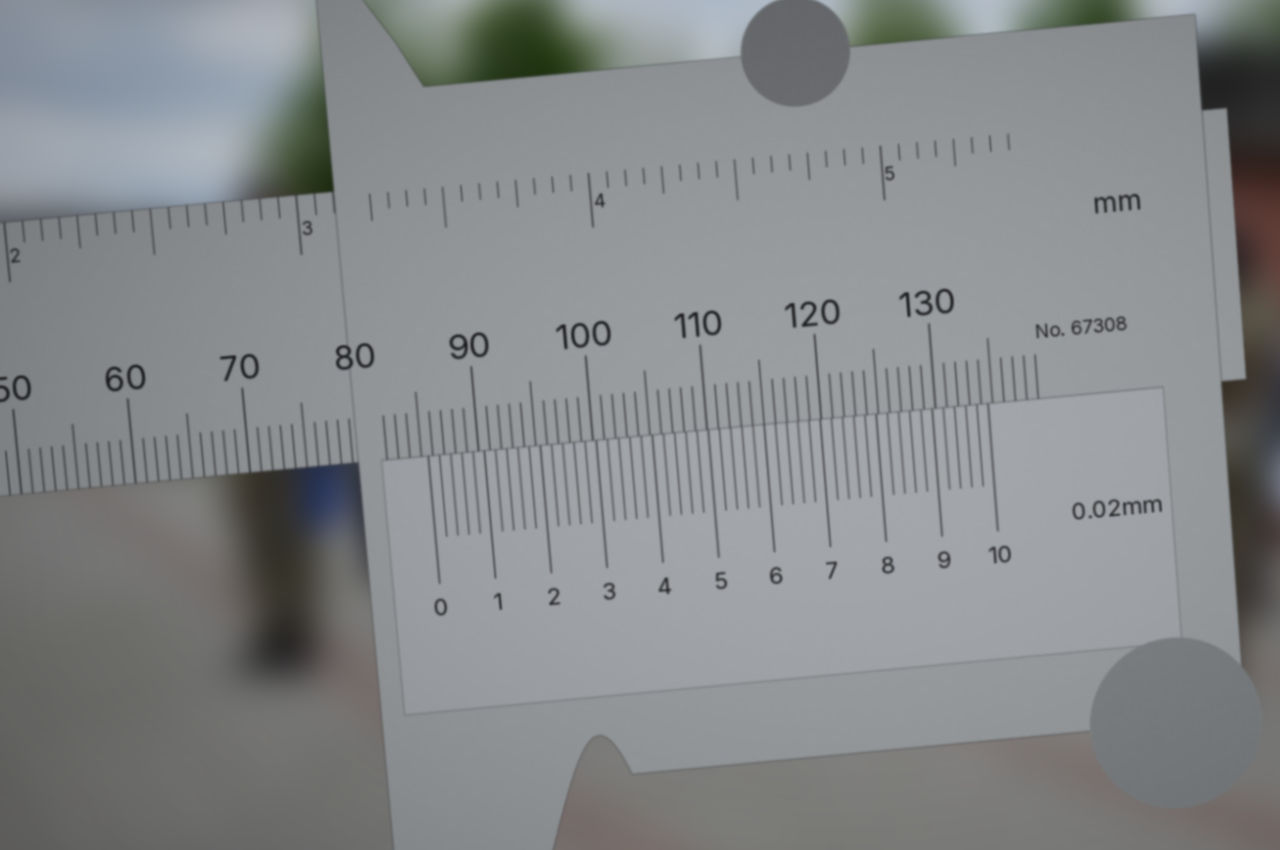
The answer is 85.6 mm
